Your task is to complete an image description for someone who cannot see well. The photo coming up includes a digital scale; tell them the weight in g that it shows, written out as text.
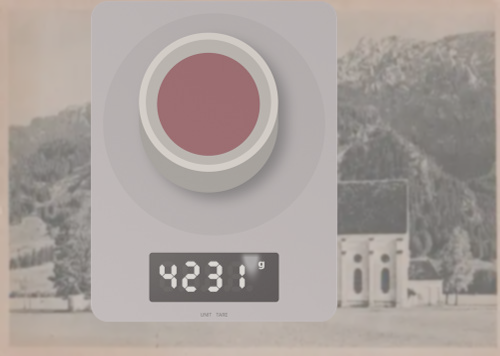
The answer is 4231 g
